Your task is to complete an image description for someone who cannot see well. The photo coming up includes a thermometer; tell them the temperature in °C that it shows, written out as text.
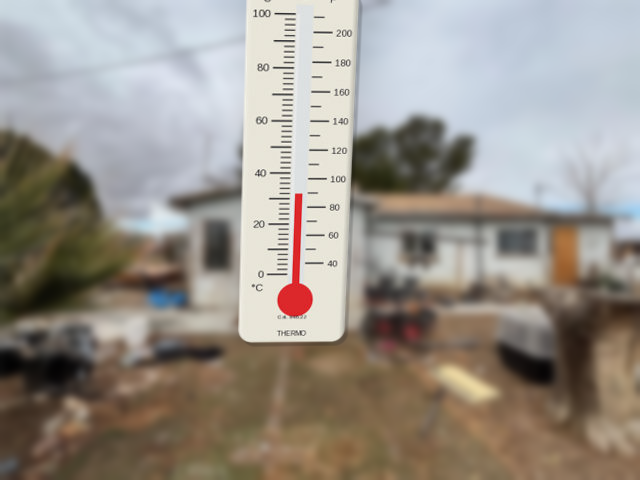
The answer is 32 °C
